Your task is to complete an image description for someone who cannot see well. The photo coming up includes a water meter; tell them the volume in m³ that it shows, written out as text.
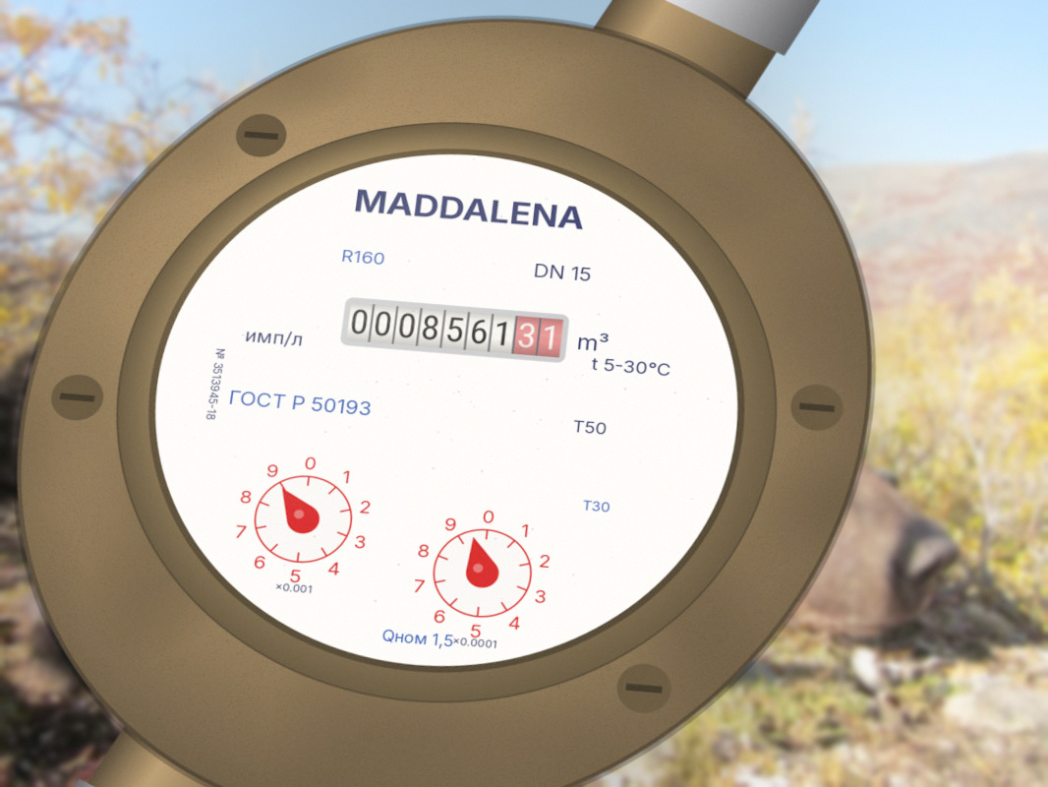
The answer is 8561.3189 m³
